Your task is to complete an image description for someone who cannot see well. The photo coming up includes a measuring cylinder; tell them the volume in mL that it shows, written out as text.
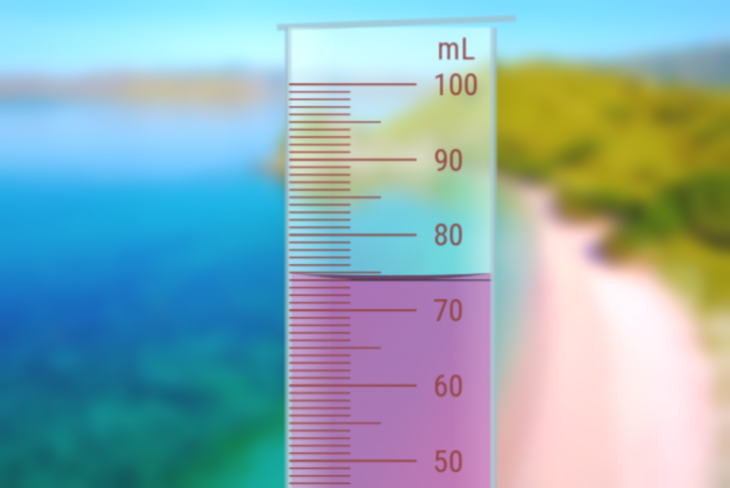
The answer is 74 mL
